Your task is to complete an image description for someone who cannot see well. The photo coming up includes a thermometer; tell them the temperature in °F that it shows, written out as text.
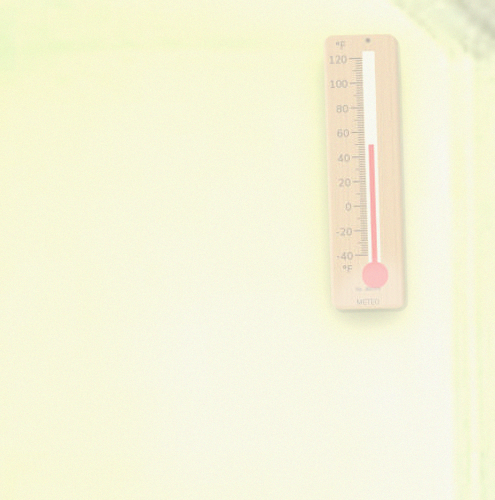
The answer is 50 °F
